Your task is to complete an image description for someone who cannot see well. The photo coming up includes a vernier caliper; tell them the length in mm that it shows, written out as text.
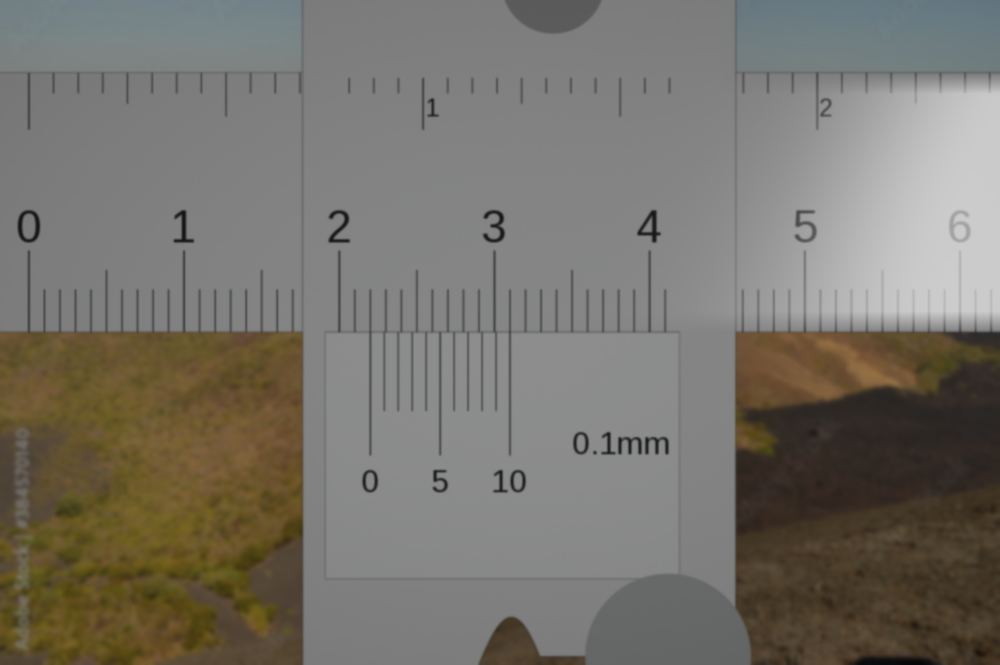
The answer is 22.0 mm
